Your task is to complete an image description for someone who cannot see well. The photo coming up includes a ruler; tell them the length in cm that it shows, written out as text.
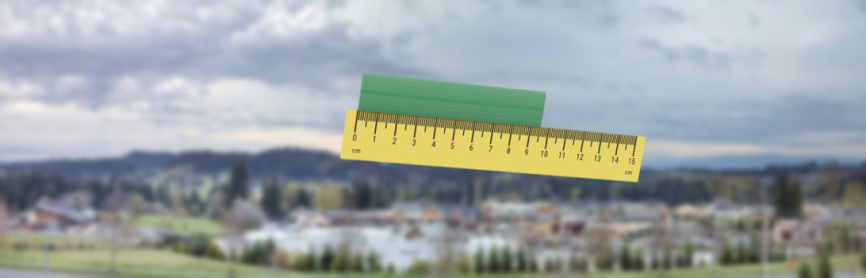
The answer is 9.5 cm
